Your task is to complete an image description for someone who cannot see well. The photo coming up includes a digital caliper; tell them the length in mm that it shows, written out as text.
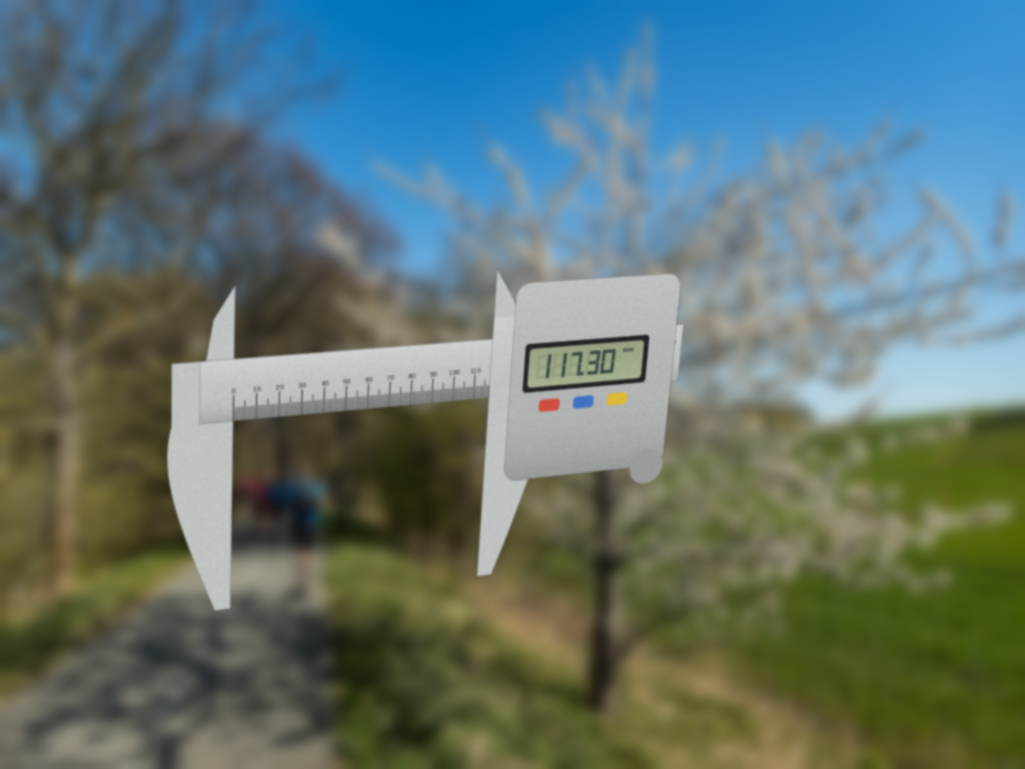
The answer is 117.30 mm
